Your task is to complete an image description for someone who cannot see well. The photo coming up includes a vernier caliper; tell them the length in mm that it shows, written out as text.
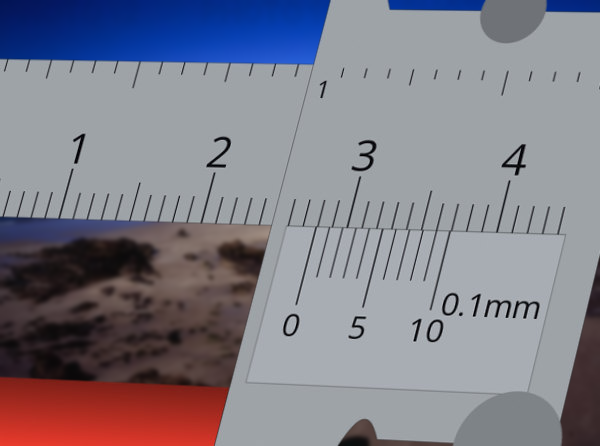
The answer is 27.9 mm
